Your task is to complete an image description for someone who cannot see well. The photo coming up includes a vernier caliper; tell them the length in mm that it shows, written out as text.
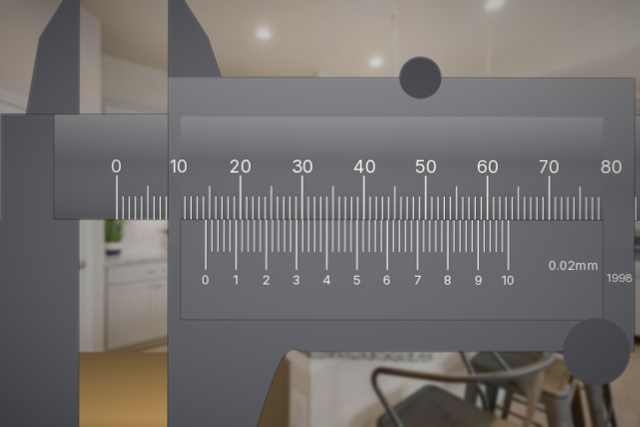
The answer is 14.4 mm
